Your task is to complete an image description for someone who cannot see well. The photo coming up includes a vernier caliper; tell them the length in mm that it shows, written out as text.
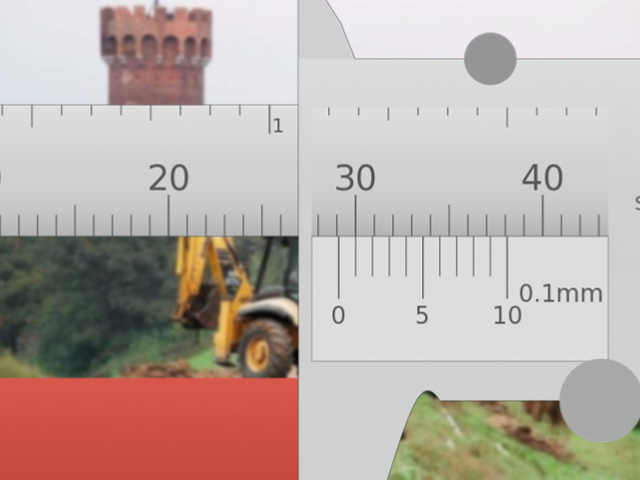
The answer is 29.1 mm
